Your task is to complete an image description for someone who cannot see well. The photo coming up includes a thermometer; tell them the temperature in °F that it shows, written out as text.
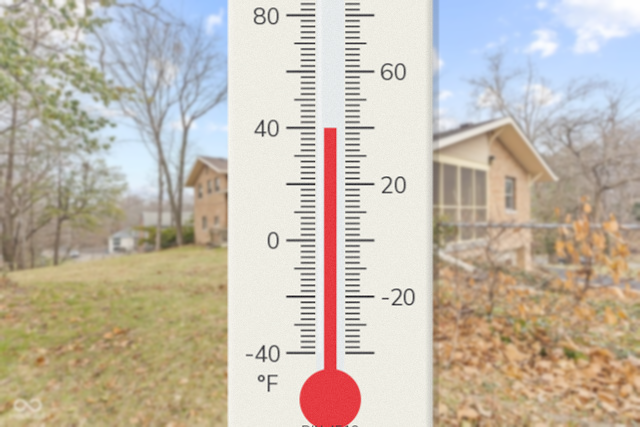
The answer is 40 °F
